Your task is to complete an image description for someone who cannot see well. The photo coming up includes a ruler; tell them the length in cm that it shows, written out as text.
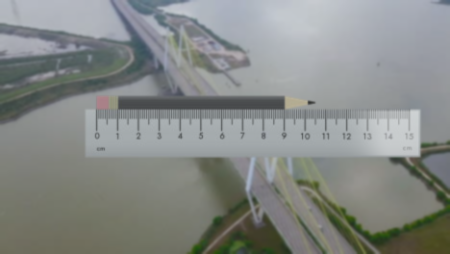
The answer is 10.5 cm
